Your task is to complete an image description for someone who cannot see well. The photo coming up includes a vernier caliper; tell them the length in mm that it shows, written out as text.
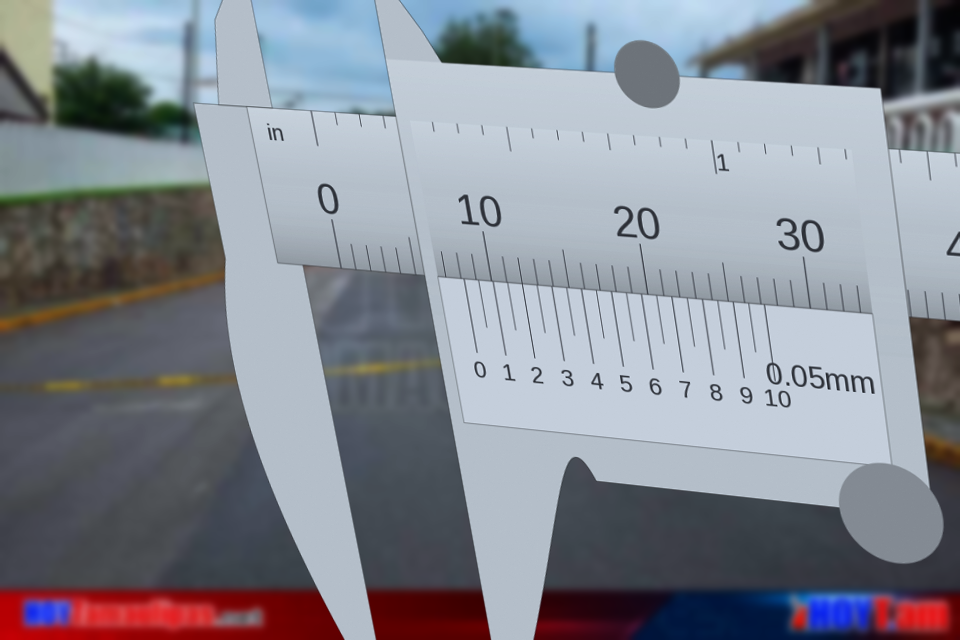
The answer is 8.2 mm
